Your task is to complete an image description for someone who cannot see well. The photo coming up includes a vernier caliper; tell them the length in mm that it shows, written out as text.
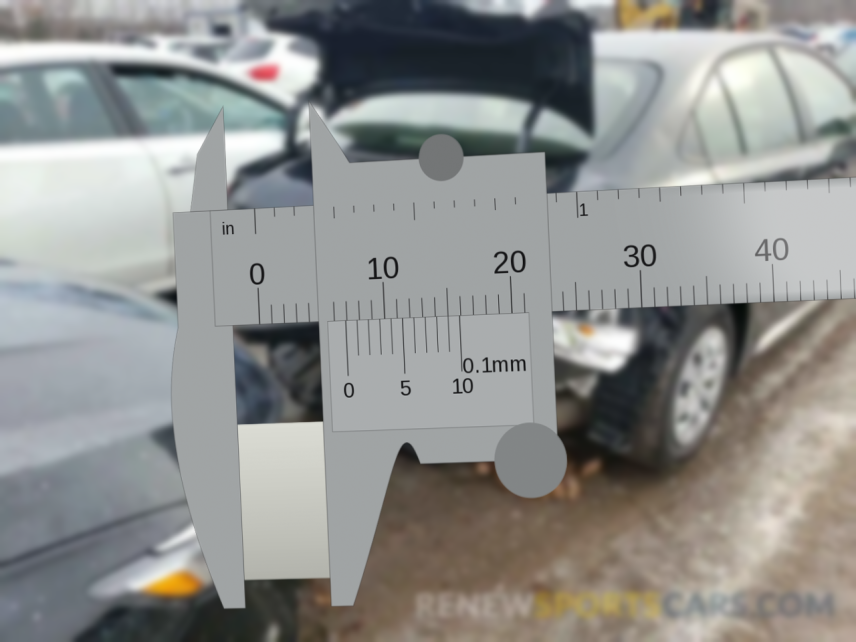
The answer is 6.9 mm
